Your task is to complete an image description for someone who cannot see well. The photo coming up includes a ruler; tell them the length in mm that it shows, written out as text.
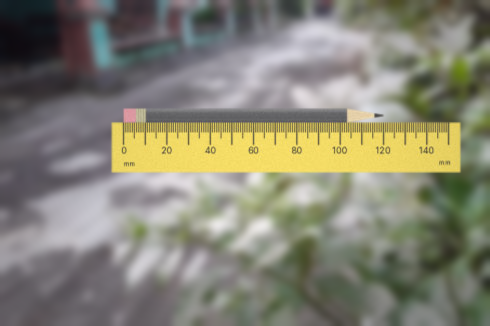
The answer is 120 mm
